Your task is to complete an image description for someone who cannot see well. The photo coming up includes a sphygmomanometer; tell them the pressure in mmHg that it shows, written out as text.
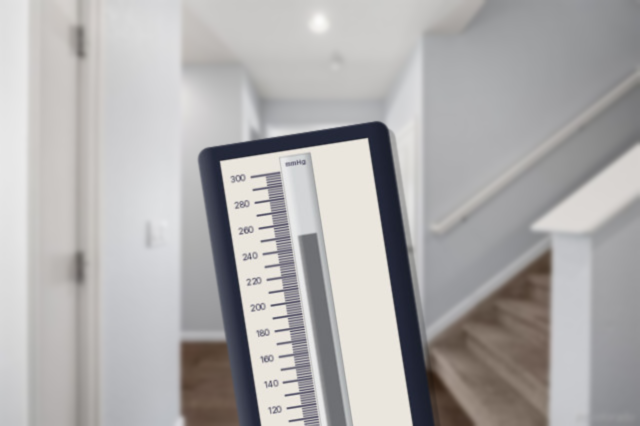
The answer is 250 mmHg
